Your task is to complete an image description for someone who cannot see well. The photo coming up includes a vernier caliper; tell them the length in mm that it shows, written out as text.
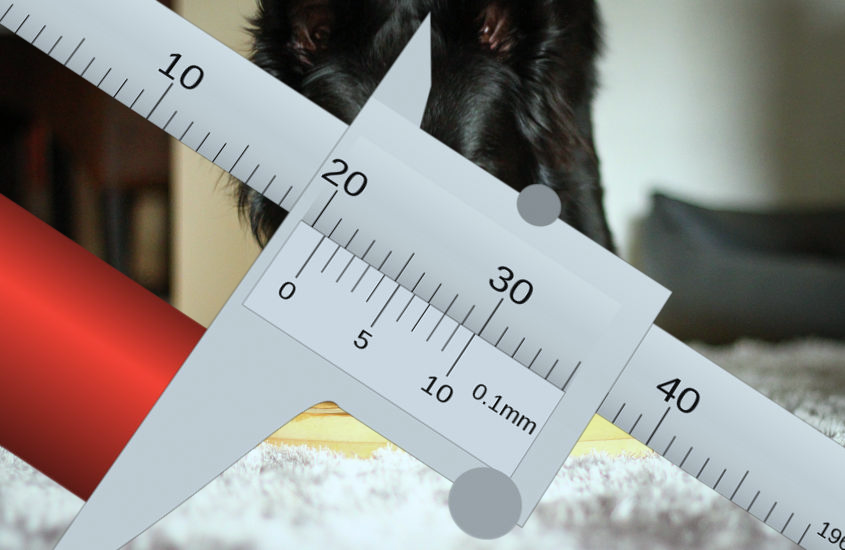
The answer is 20.8 mm
